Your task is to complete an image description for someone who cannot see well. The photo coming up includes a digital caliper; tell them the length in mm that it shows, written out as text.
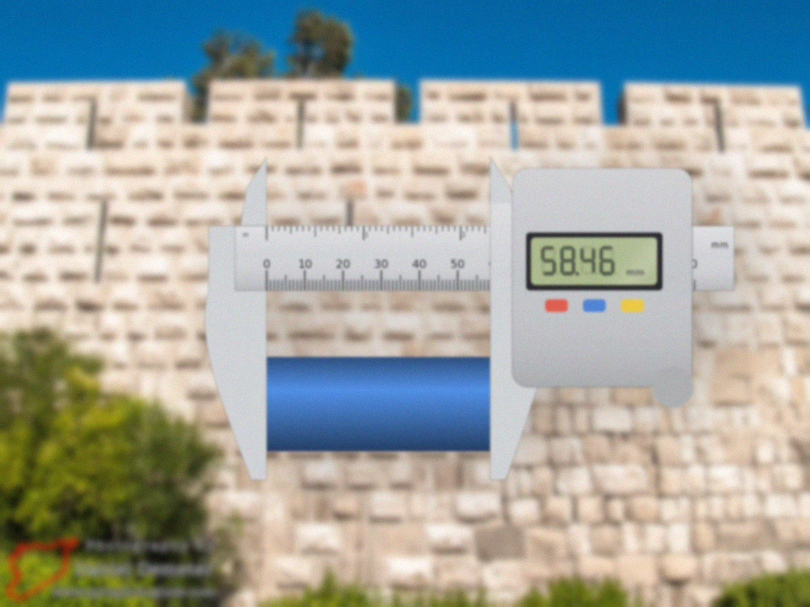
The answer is 58.46 mm
